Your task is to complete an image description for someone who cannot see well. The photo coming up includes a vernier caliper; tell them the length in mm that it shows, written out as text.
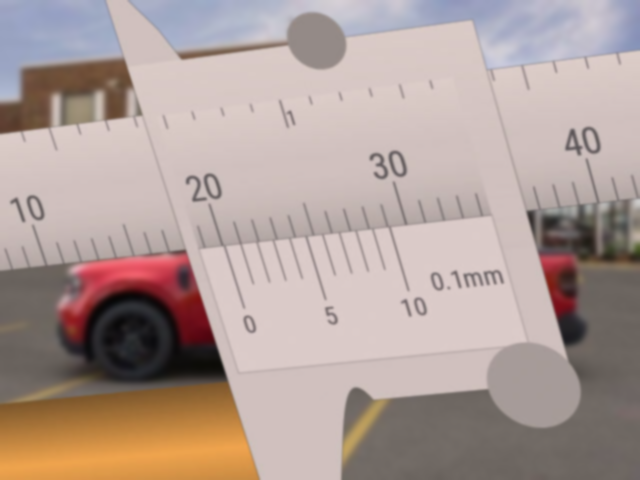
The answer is 20.1 mm
